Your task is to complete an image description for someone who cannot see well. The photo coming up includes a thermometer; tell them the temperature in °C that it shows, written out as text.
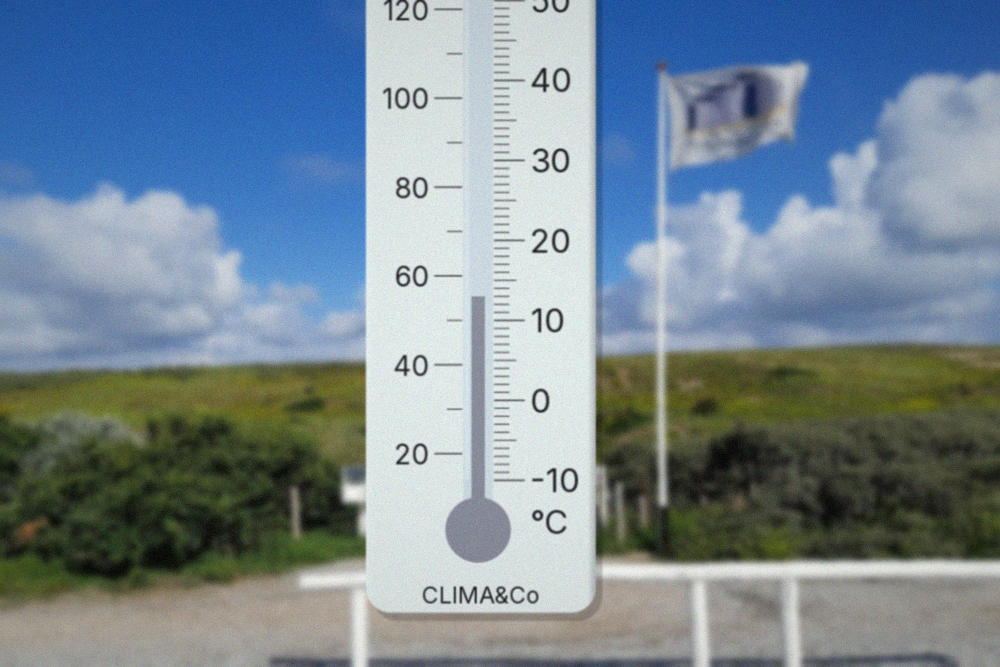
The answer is 13 °C
